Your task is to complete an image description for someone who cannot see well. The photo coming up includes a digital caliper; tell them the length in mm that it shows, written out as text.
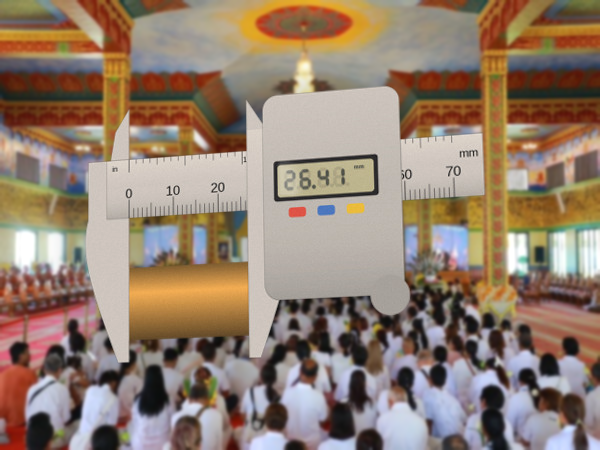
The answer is 26.41 mm
